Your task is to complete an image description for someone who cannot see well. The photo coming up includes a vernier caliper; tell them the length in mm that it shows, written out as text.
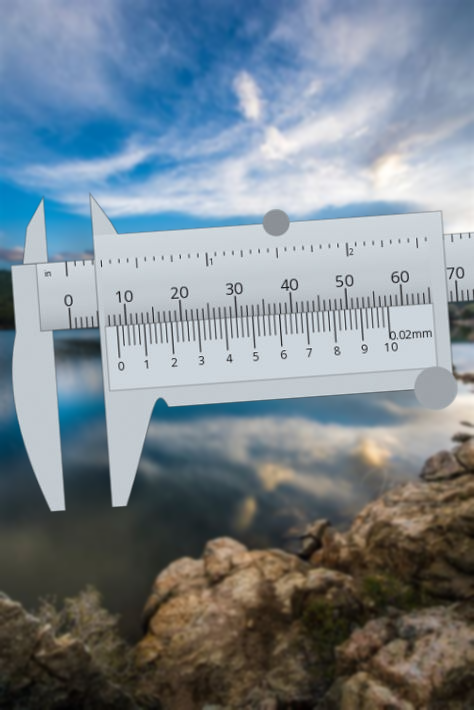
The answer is 8.4 mm
